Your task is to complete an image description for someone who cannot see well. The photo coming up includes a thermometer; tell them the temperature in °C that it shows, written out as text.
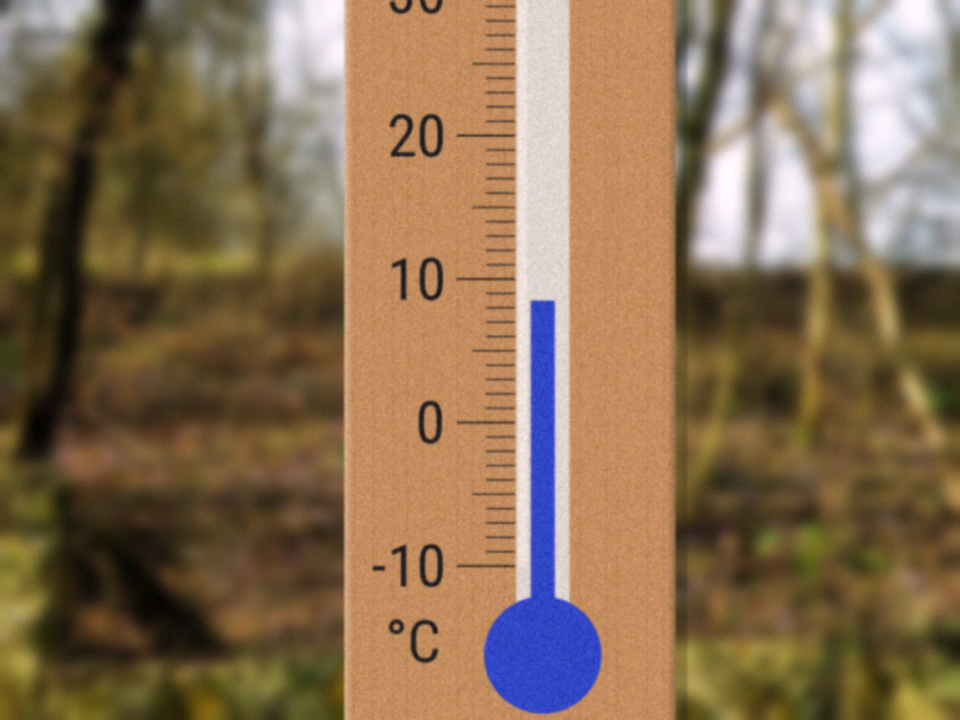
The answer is 8.5 °C
